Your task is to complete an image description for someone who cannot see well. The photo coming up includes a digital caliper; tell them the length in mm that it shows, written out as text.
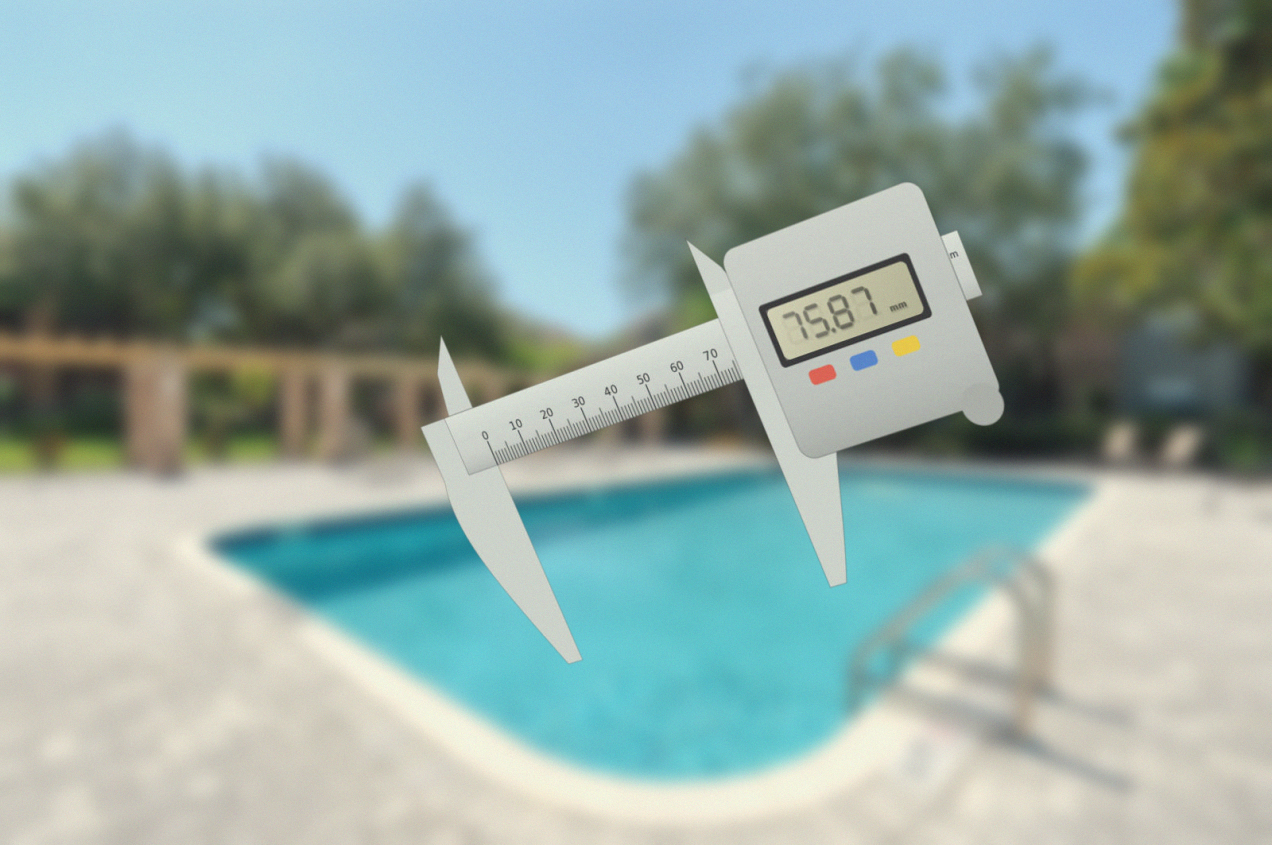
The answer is 75.87 mm
